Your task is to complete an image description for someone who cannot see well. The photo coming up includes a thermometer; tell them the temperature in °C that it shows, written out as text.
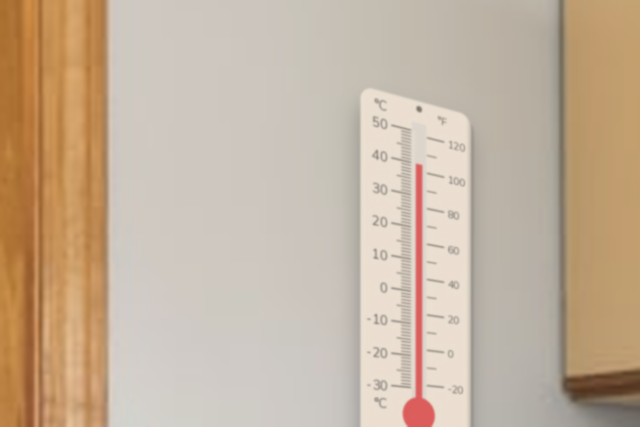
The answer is 40 °C
